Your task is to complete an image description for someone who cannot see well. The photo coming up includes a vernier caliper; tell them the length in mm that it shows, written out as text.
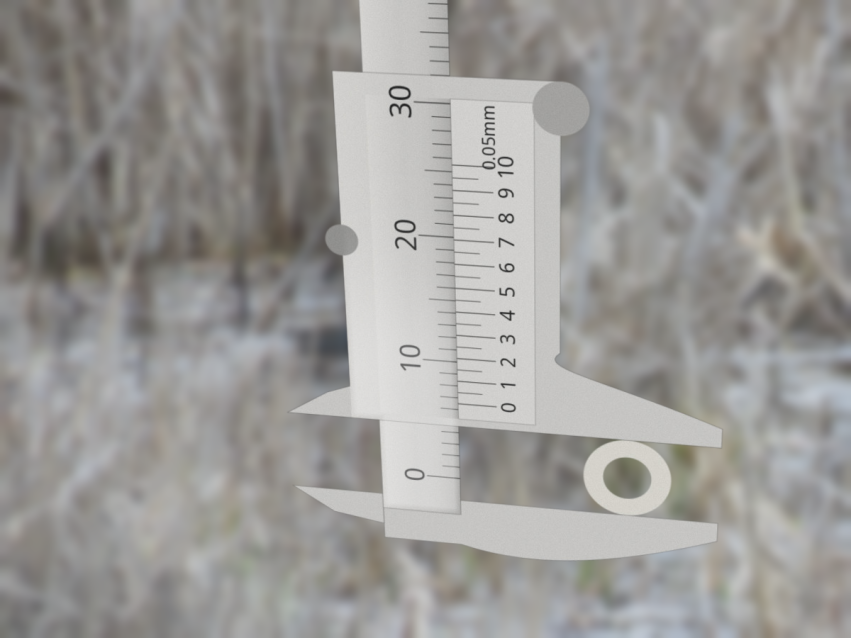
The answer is 6.5 mm
